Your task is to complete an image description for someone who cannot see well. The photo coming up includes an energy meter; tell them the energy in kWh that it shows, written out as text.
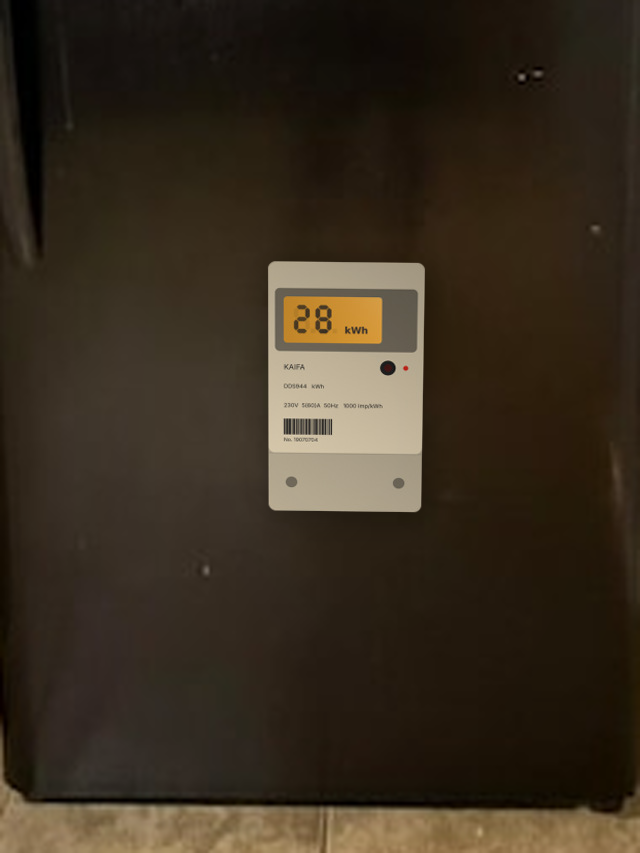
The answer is 28 kWh
